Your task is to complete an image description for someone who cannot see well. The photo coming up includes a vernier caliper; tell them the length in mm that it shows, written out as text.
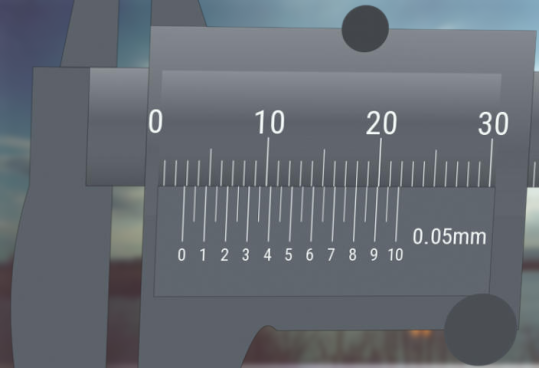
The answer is 2.8 mm
